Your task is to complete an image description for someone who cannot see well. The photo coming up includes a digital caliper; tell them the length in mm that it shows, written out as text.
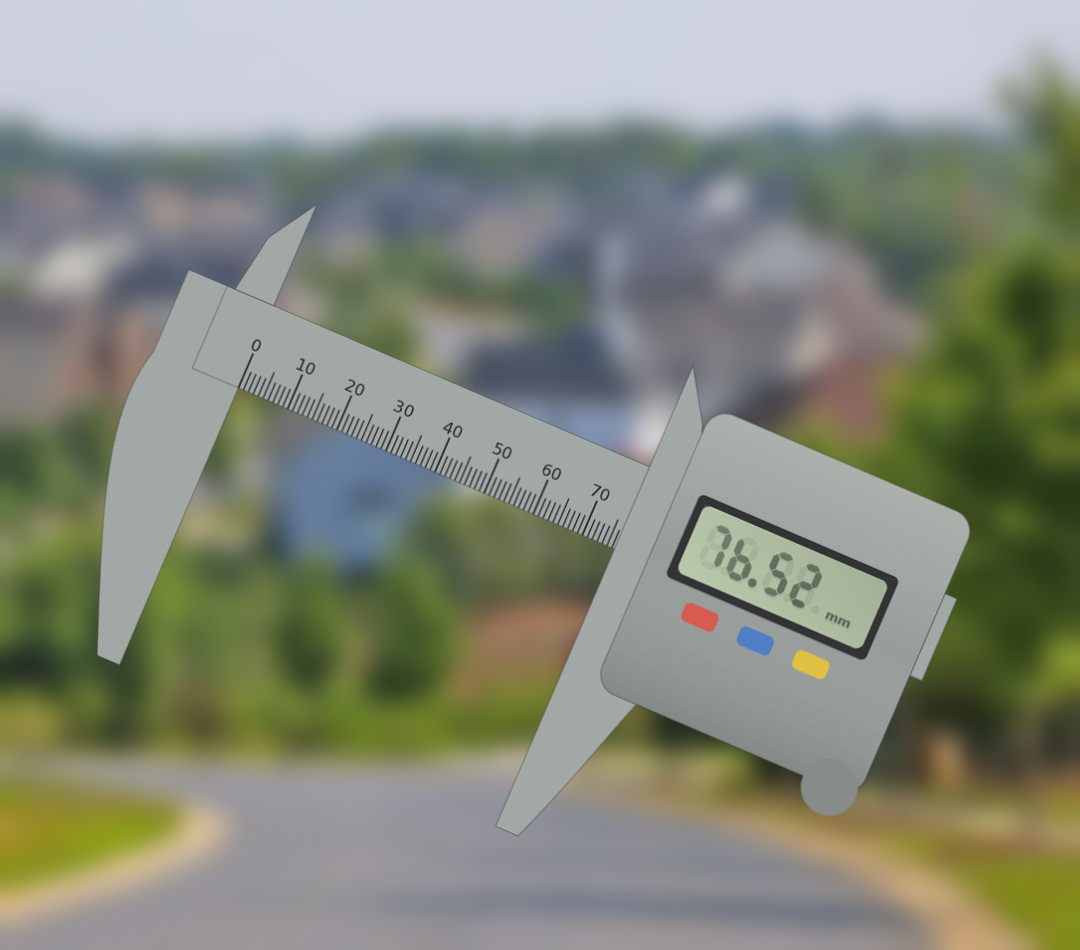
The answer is 76.52 mm
